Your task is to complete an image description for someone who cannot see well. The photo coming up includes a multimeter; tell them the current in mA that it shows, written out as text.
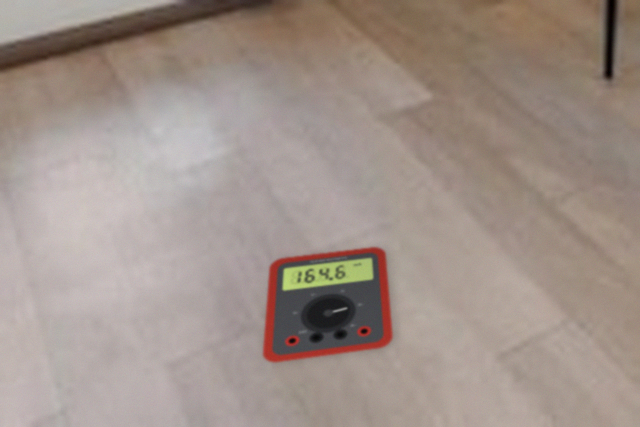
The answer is 164.6 mA
